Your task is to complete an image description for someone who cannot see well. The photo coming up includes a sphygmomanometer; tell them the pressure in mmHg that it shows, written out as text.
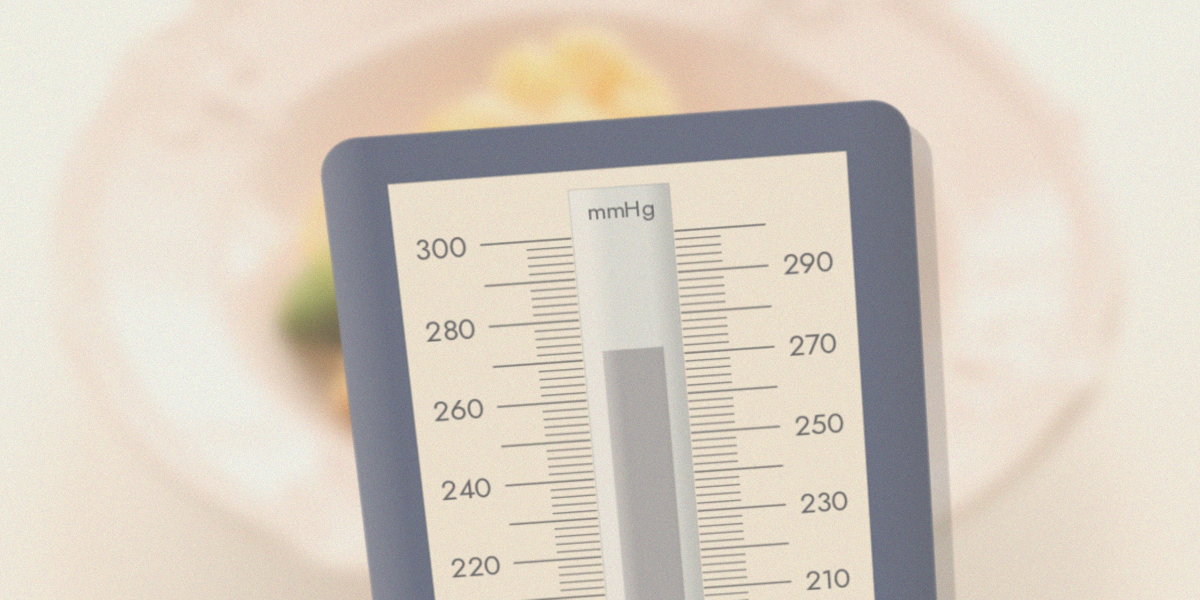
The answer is 272 mmHg
